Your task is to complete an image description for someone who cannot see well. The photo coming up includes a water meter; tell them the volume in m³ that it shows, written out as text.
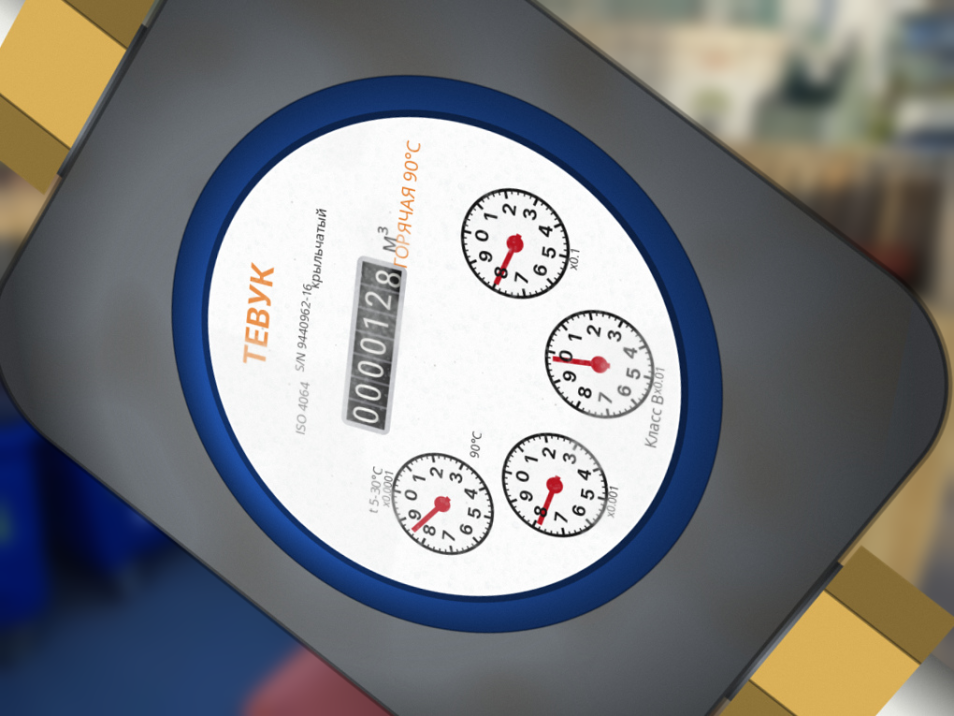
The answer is 127.7978 m³
